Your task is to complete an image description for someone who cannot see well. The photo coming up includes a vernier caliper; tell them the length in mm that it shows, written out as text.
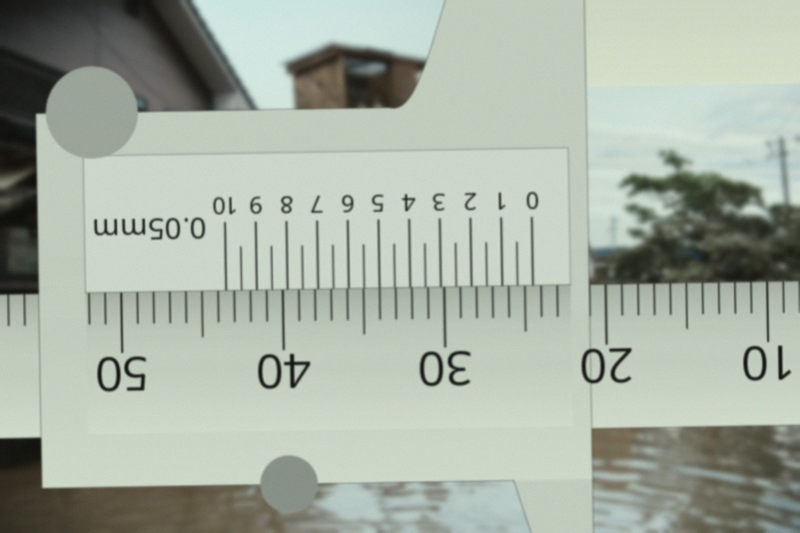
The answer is 24.5 mm
